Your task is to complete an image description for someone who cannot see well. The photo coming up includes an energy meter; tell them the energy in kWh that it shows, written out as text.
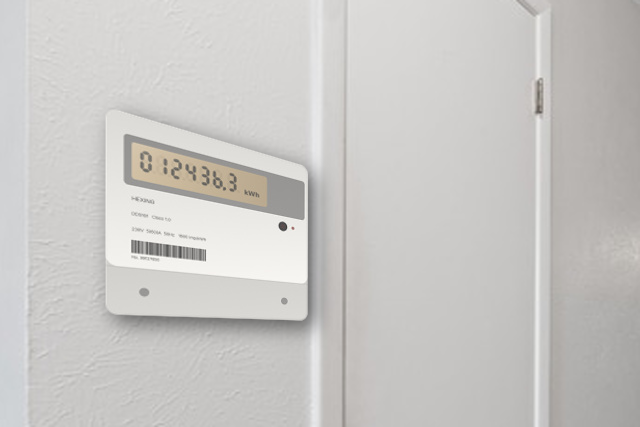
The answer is 12436.3 kWh
